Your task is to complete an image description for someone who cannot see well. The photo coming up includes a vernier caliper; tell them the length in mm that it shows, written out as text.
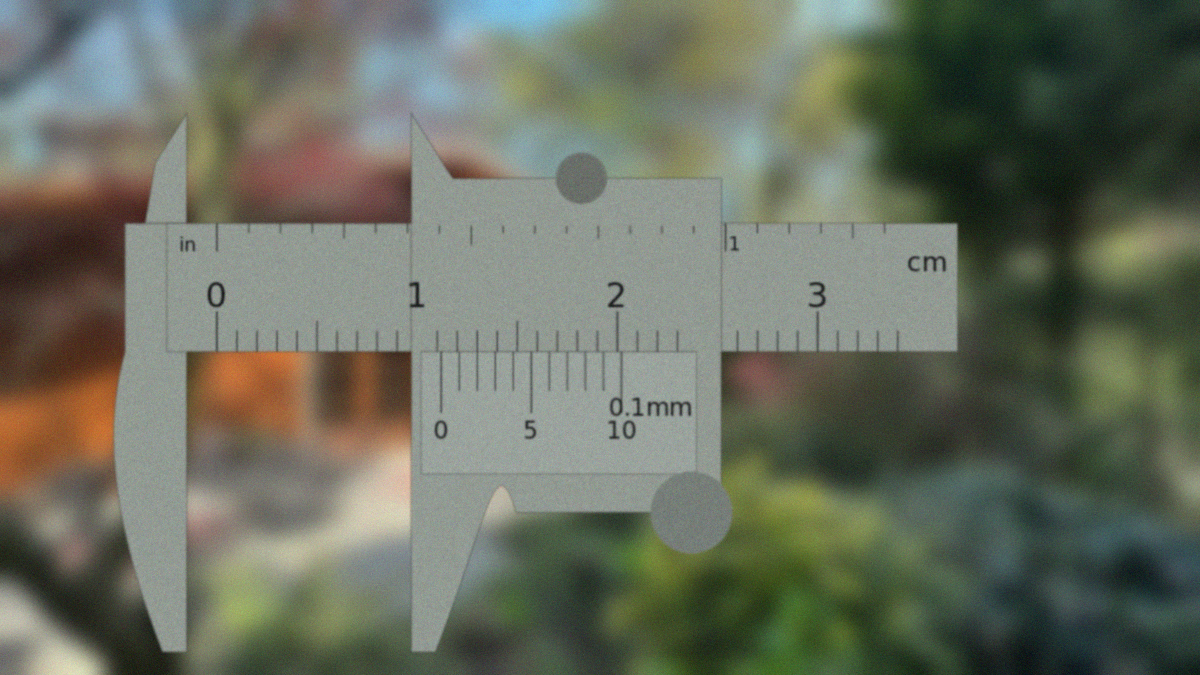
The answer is 11.2 mm
